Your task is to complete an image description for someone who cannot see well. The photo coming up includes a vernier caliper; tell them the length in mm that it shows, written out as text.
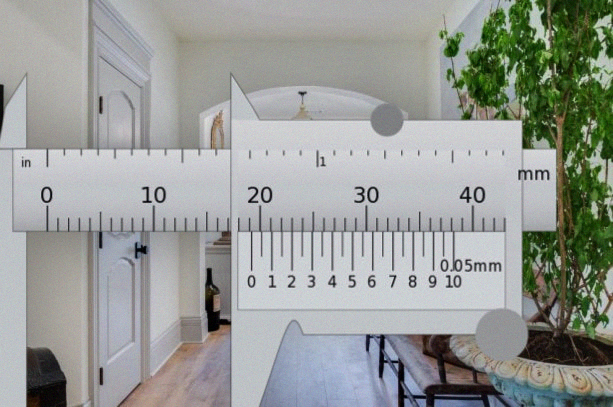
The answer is 19.2 mm
